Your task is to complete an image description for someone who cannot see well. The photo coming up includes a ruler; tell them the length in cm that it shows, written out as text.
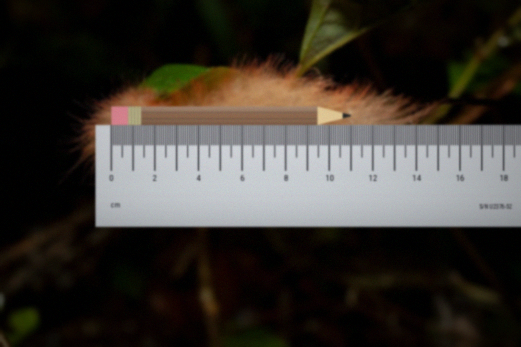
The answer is 11 cm
